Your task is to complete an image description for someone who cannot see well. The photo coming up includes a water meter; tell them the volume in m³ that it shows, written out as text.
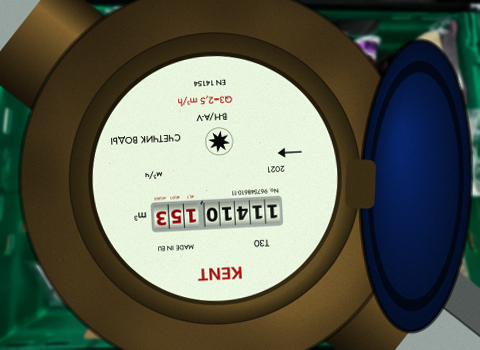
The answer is 11410.153 m³
